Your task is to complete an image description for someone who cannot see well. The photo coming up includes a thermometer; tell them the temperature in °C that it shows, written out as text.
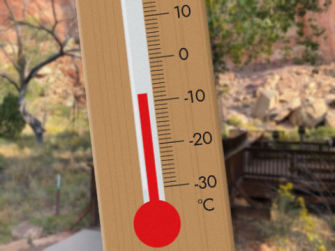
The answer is -8 °C
